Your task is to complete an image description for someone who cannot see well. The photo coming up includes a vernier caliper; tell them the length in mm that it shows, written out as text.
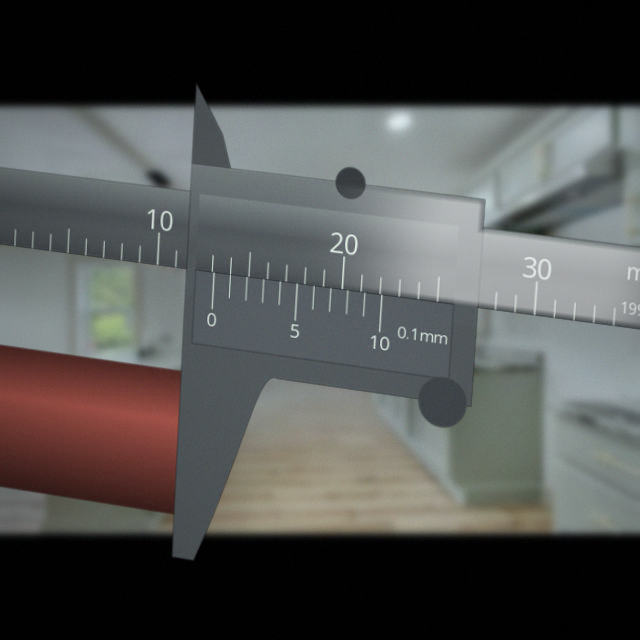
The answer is 13.1 mm
